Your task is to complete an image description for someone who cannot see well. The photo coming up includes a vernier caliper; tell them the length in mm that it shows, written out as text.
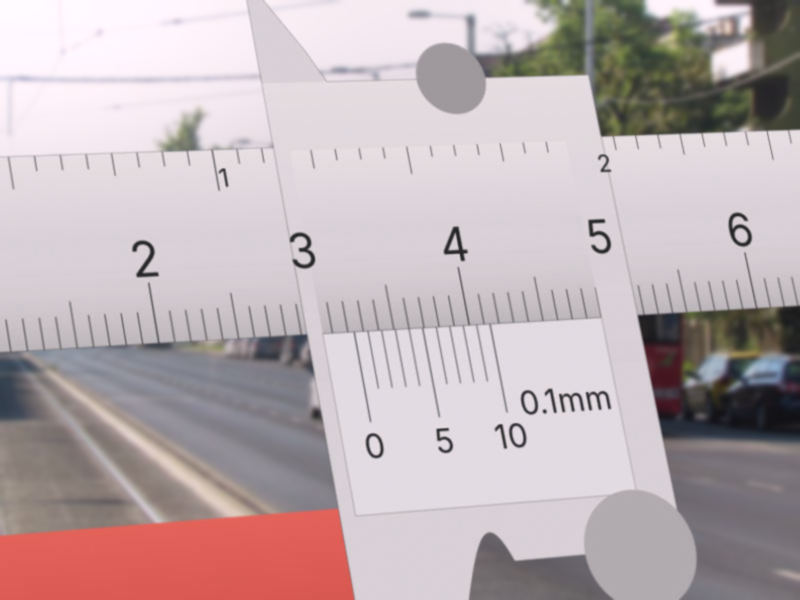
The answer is 32.4 mm
